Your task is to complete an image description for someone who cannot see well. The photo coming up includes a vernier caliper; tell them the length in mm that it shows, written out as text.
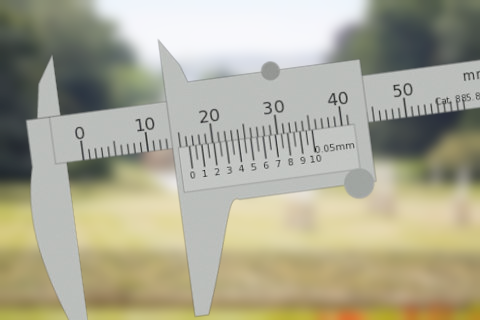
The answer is 16.4 mm
